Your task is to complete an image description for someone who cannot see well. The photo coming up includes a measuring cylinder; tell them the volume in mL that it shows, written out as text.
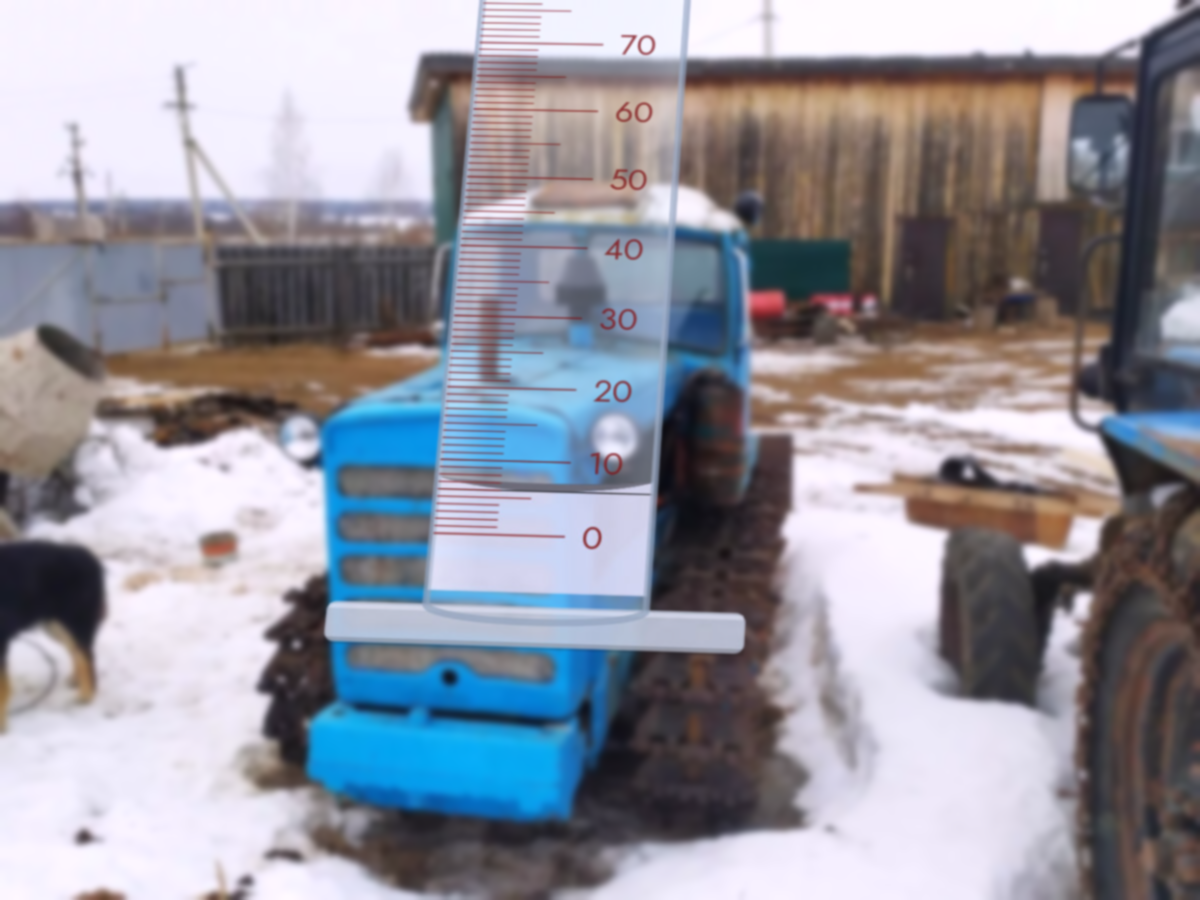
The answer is 6 mL
